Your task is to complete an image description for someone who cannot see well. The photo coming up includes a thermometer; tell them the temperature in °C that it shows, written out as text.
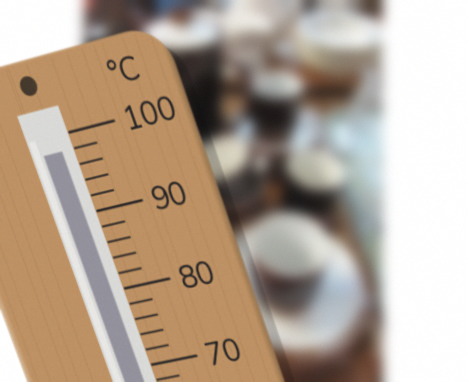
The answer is 98 °C
